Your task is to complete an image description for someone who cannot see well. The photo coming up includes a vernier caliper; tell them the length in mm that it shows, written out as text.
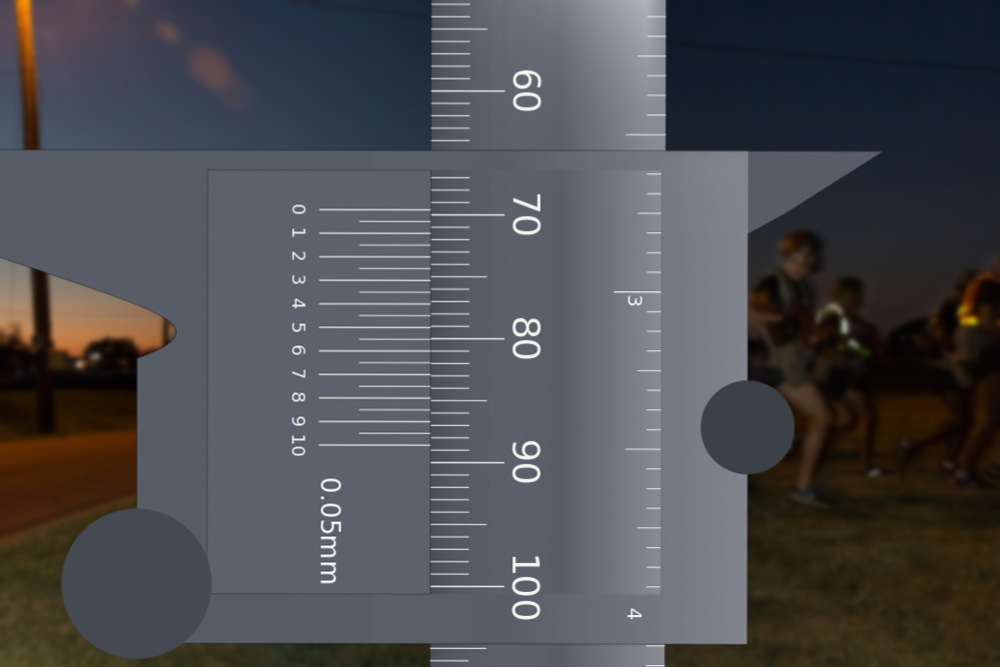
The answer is 69.6 mm
